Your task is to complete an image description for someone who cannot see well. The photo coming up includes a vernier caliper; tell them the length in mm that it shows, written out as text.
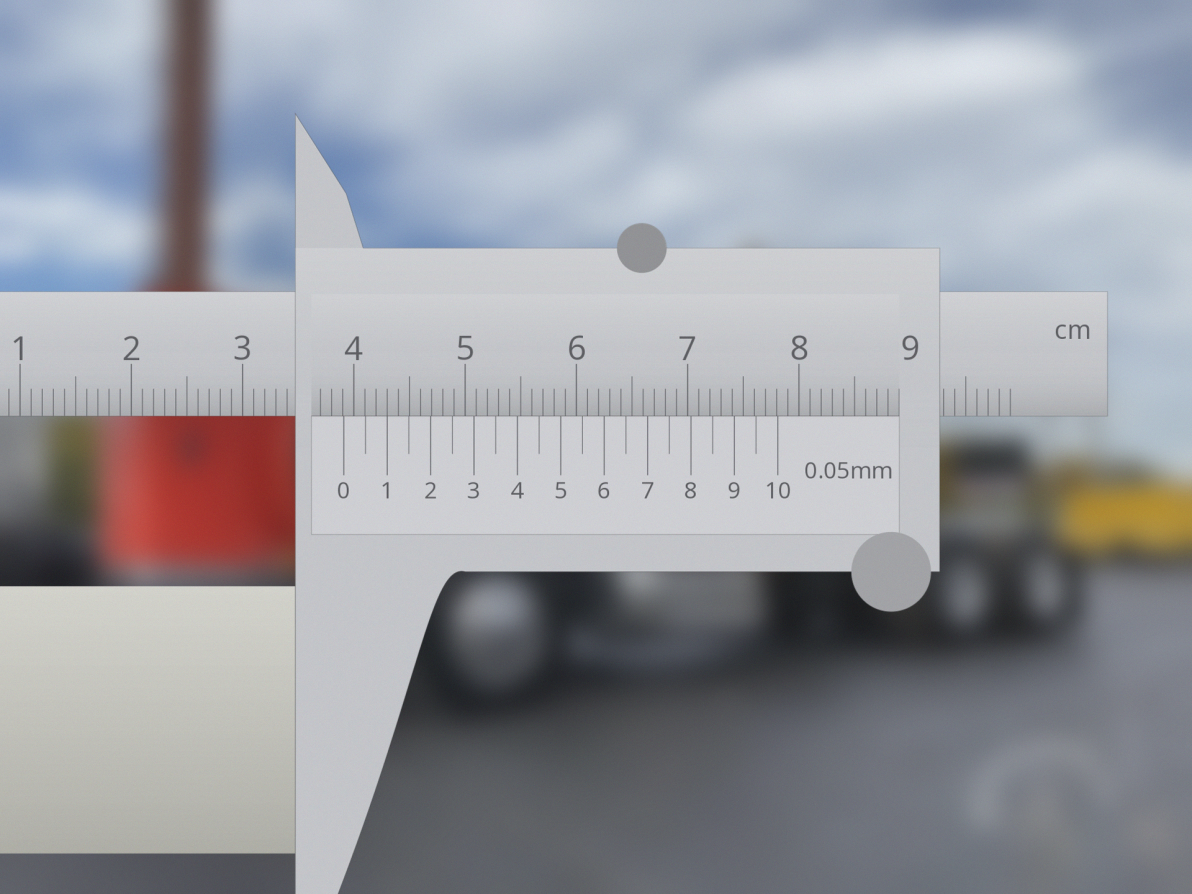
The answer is 39.1 mm
